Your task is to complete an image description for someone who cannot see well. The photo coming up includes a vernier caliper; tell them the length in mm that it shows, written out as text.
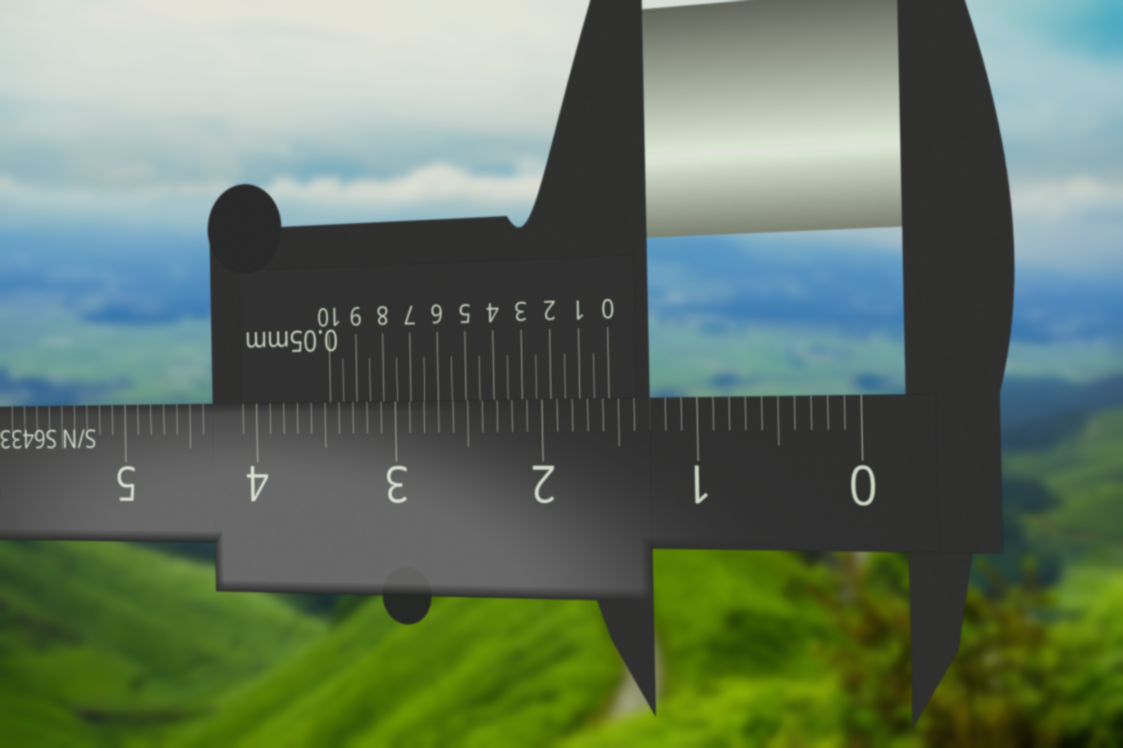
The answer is 15.6 mm
